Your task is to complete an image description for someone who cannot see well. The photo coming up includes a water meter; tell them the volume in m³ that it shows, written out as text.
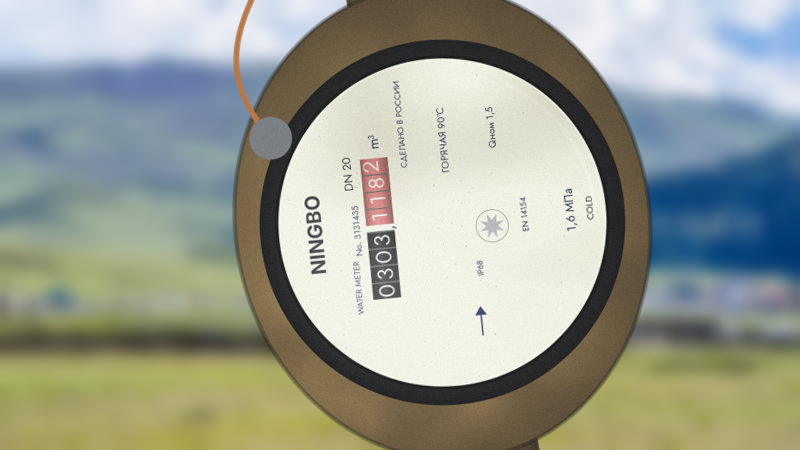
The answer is 303.1182 m³
